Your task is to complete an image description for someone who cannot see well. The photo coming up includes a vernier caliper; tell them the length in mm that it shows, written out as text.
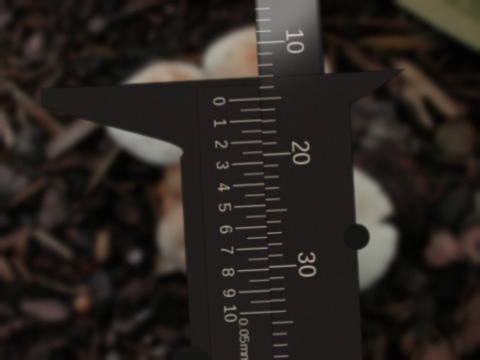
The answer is 15.0 mm
